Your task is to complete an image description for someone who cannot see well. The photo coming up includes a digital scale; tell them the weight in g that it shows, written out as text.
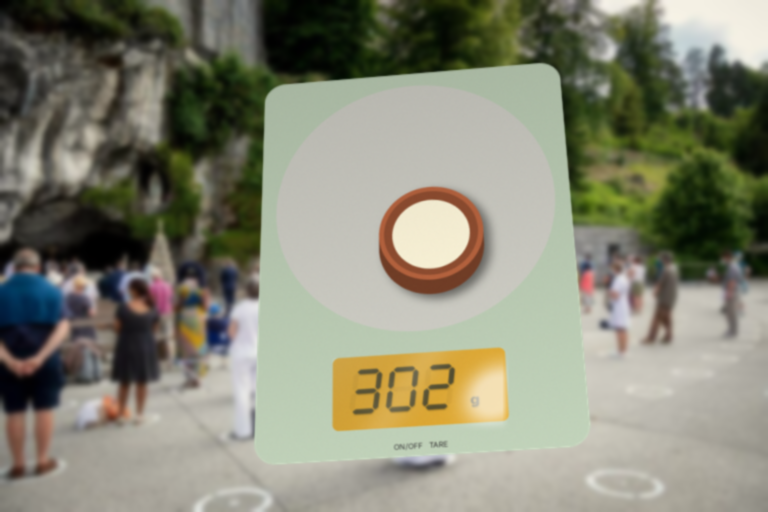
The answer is 302 g
